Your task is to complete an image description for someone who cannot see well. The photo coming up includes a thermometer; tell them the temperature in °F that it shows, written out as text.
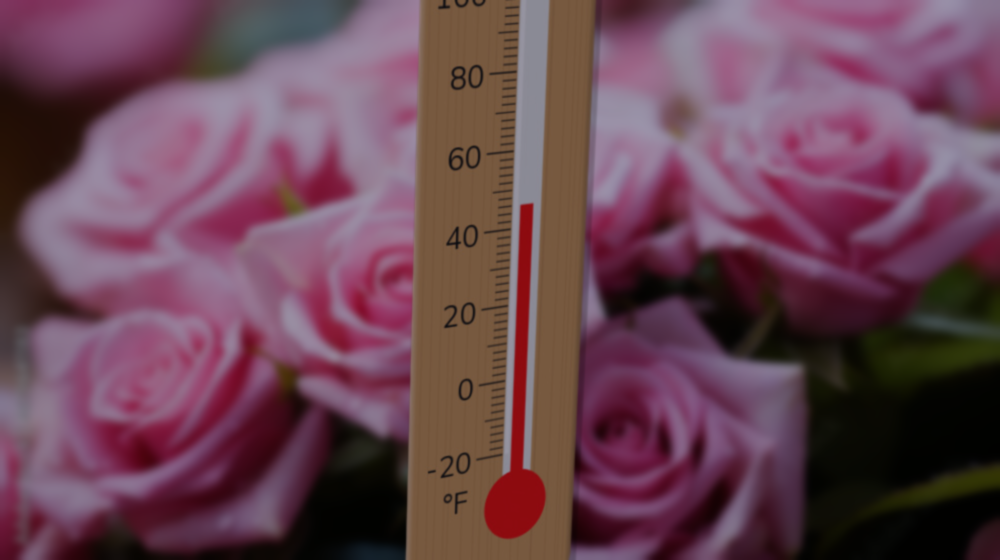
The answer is 46 °F
